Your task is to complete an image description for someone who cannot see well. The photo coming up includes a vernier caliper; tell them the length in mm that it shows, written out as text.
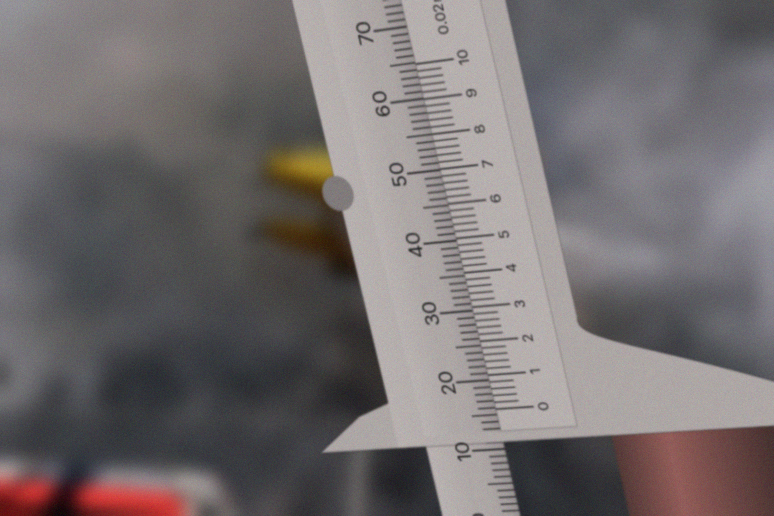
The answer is 15.8 mm
